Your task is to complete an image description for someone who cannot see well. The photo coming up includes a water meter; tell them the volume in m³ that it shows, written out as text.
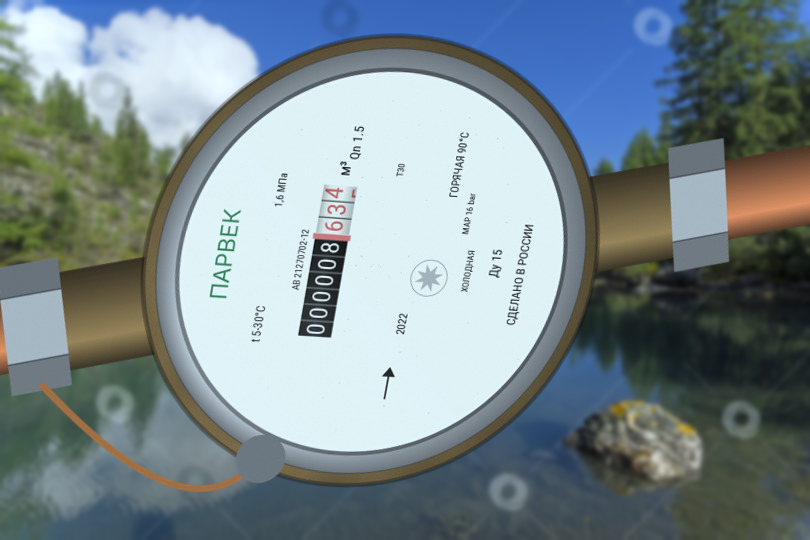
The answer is 8.634 m³
